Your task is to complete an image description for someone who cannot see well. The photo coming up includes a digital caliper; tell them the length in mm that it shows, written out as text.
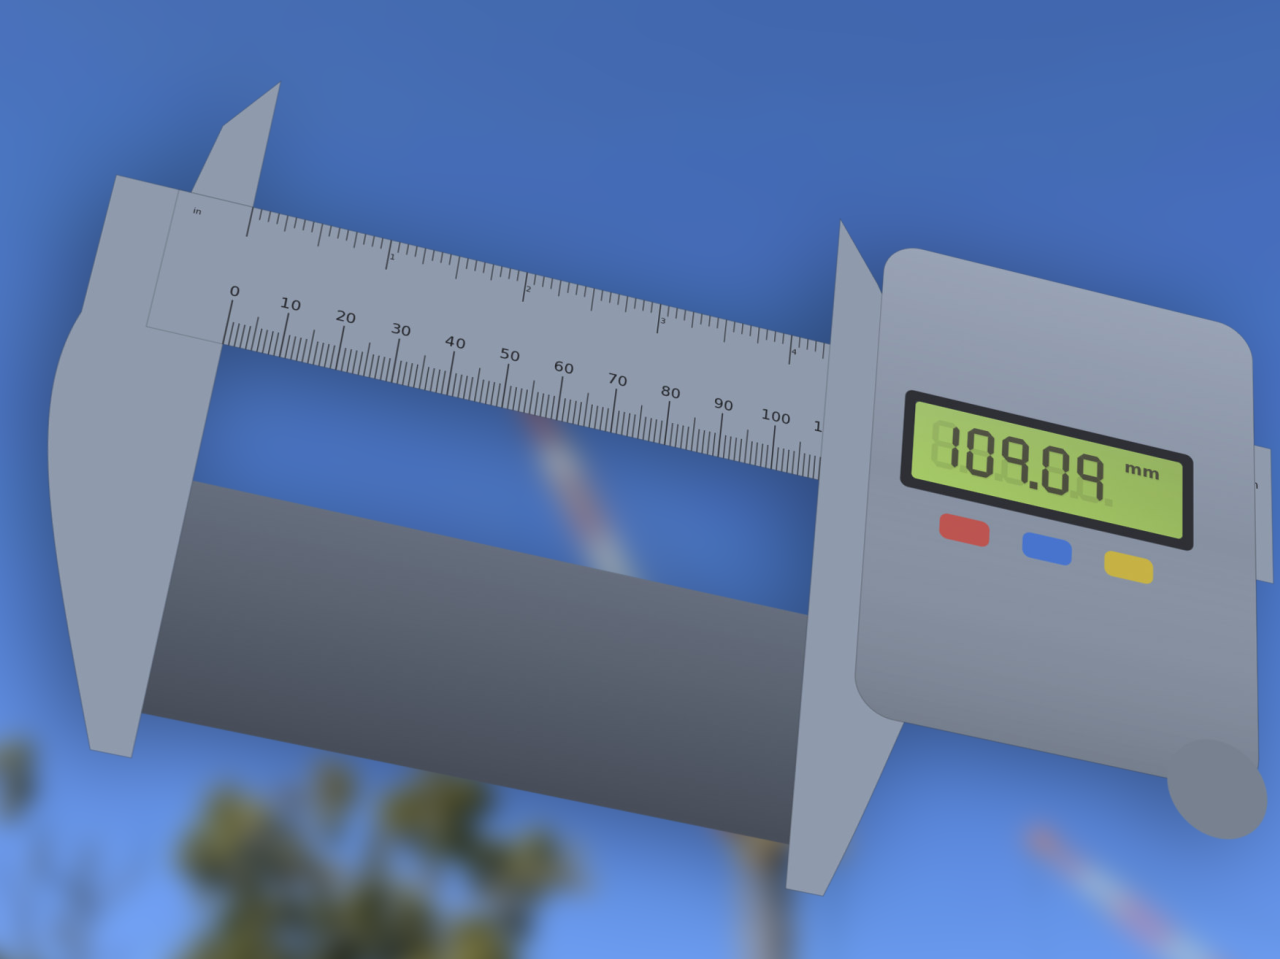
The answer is 109.09 mm
